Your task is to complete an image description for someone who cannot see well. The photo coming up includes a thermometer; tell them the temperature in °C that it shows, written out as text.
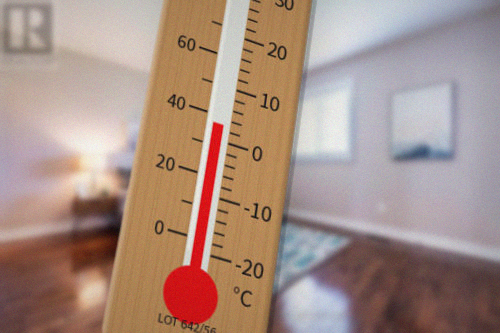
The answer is 3 °C
